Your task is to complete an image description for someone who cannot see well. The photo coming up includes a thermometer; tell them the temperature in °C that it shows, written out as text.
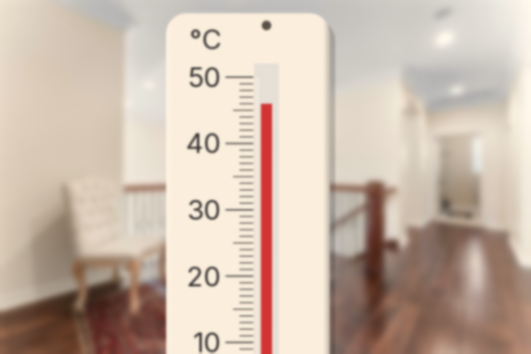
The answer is 46 °C
